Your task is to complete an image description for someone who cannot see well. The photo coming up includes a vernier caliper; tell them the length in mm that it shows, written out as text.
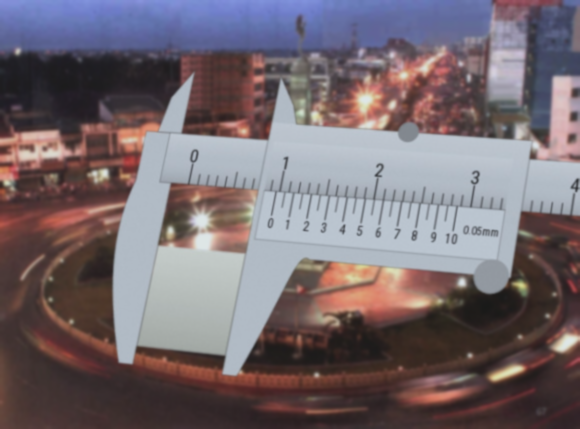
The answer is 9.6 mm
